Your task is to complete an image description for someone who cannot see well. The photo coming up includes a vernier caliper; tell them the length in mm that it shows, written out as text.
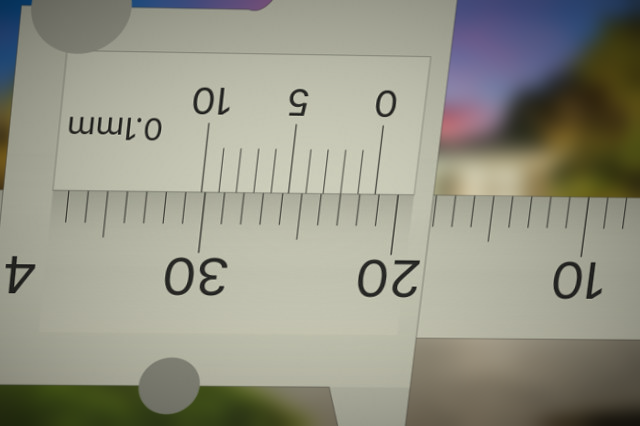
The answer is 21.2 mm
